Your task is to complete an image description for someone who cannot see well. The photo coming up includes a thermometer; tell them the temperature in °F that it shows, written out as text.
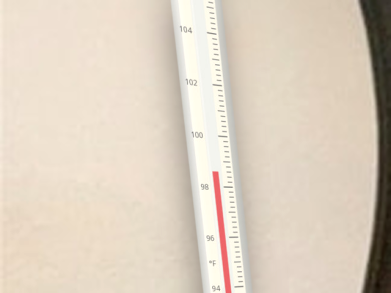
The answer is 98.6 °F
